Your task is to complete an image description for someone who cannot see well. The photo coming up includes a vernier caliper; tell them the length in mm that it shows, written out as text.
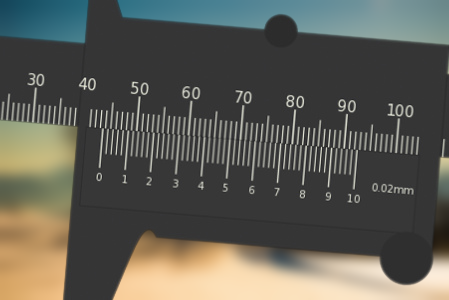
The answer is 43.5 mm
